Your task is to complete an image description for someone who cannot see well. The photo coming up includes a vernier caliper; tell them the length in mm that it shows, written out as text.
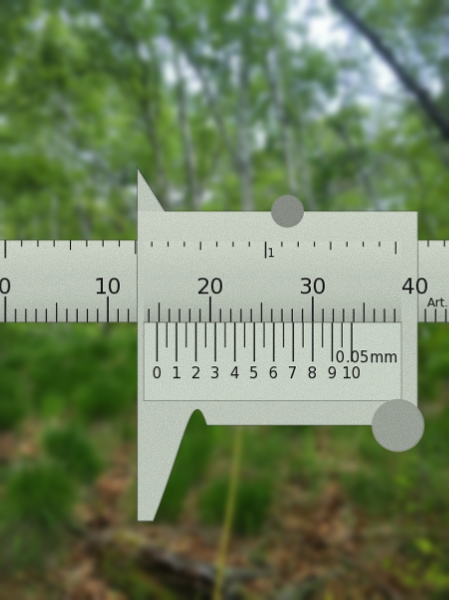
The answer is 14.8 mm
